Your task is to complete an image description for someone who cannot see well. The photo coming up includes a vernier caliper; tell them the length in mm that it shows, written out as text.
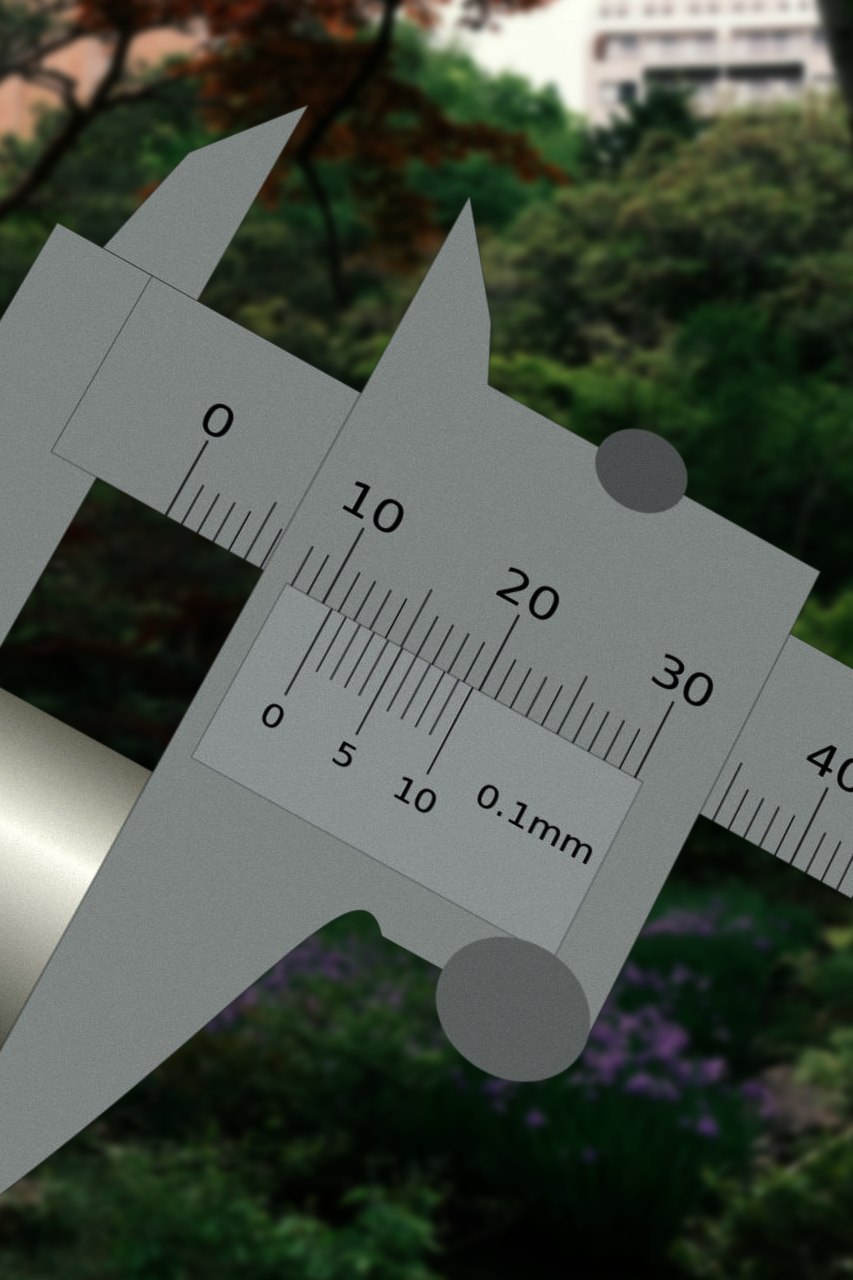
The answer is 10.6 mm
